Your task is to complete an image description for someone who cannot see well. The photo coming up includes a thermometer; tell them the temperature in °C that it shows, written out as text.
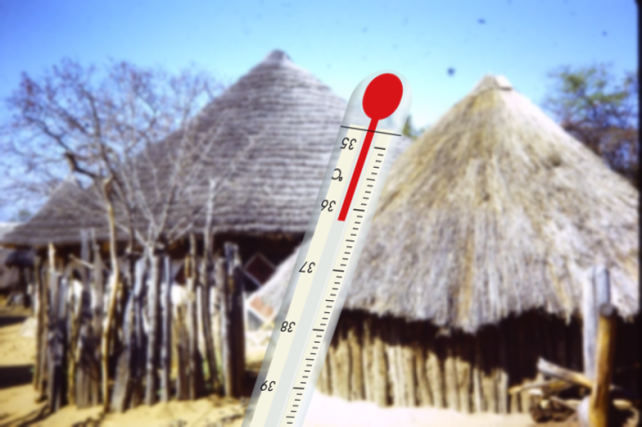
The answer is 36.2 °C
